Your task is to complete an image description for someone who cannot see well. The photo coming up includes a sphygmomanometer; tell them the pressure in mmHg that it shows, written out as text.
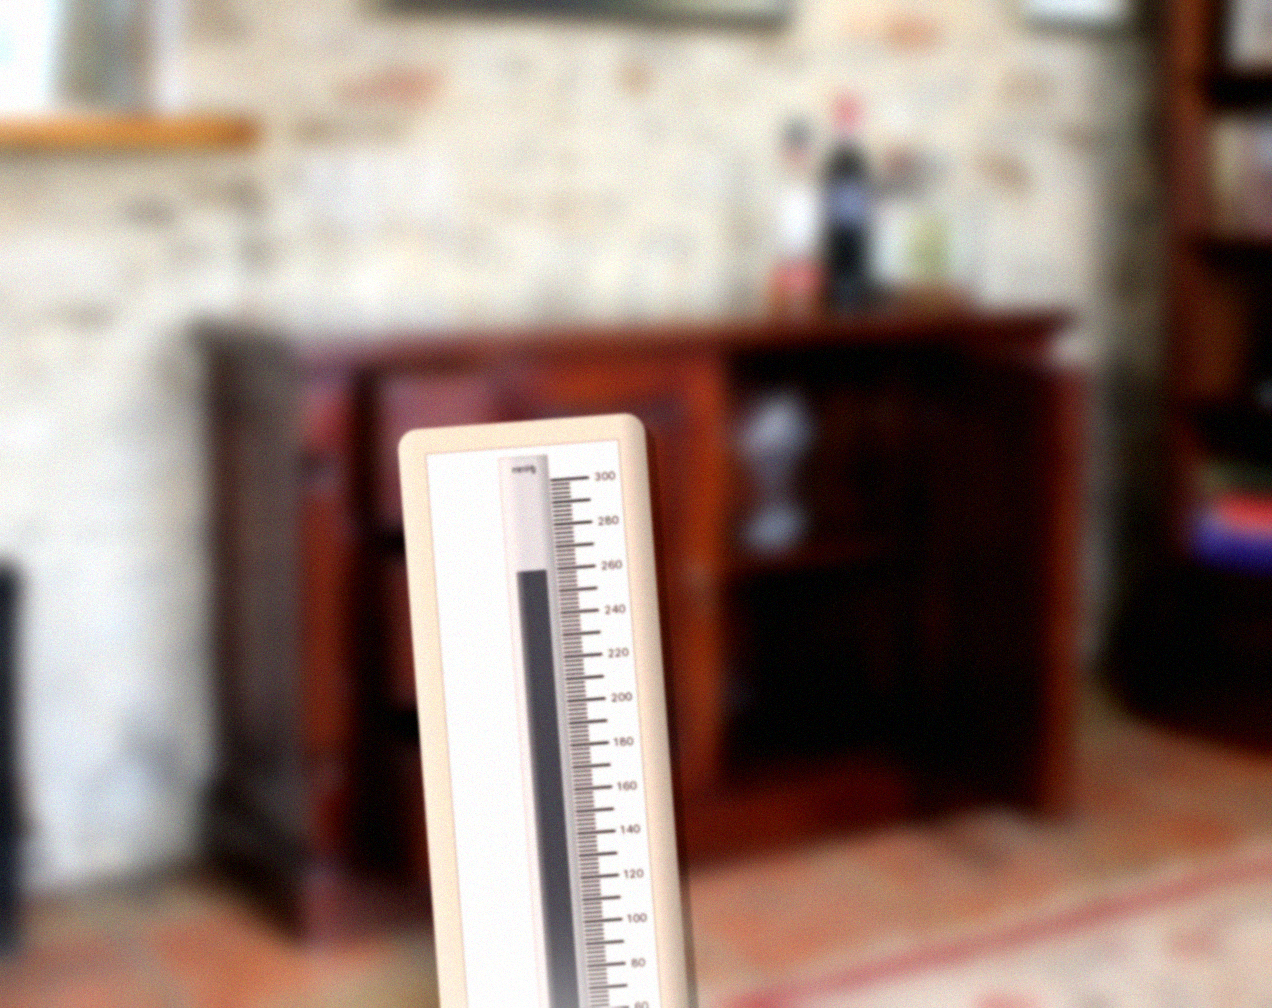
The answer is 260 mmHg
